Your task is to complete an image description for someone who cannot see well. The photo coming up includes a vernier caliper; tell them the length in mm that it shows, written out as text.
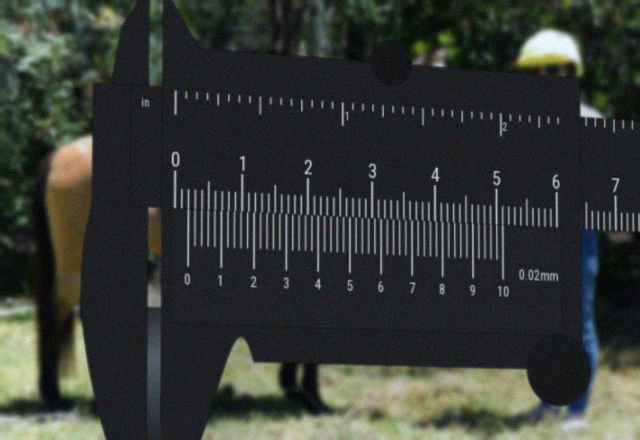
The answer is 2.0 mm
